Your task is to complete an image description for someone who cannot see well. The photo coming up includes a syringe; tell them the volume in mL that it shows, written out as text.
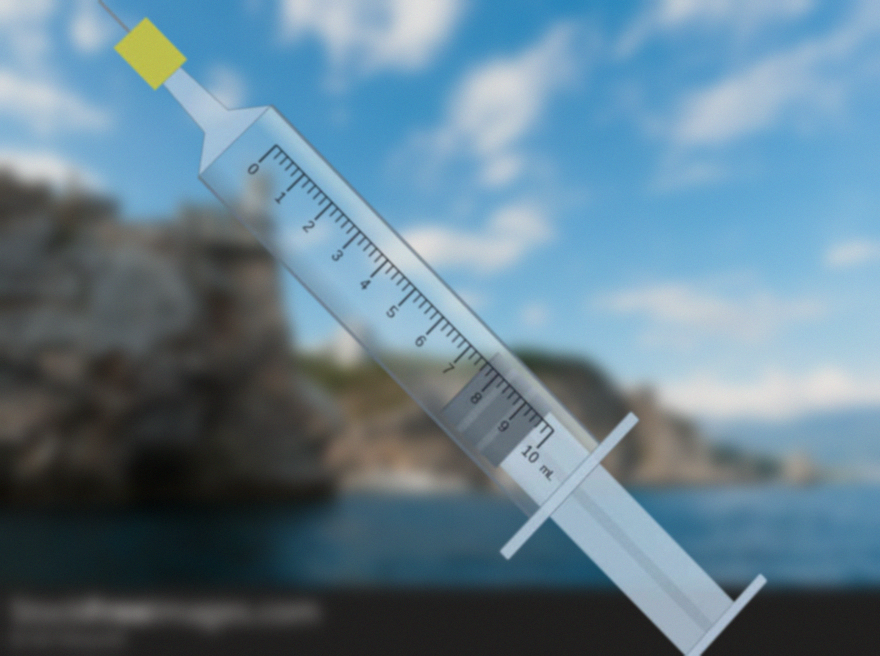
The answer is 7.6 mL
